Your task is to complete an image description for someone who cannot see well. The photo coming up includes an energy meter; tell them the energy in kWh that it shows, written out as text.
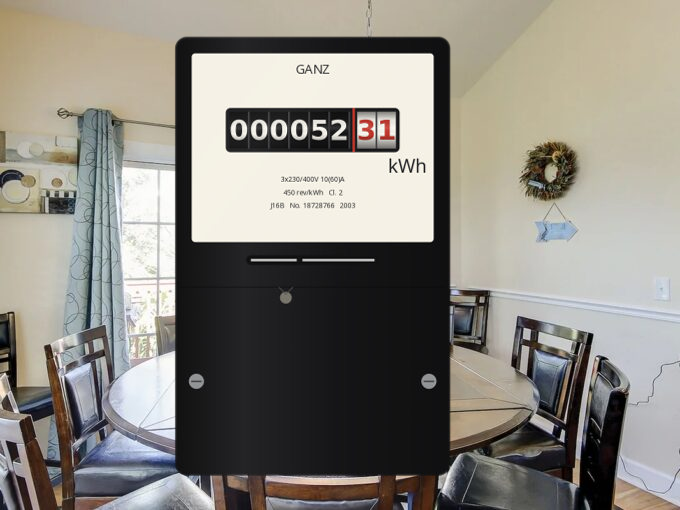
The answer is 52.31 kWh
